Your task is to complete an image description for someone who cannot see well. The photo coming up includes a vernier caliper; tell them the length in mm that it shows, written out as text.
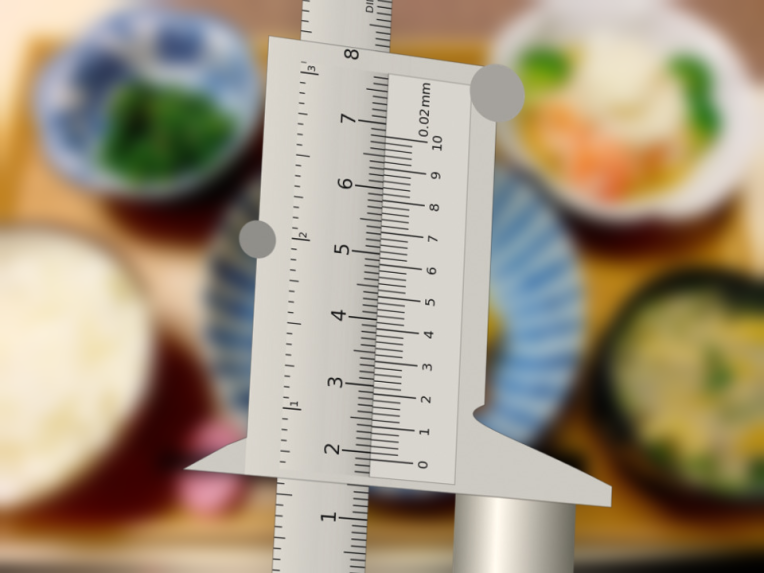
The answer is 19.0 mm
